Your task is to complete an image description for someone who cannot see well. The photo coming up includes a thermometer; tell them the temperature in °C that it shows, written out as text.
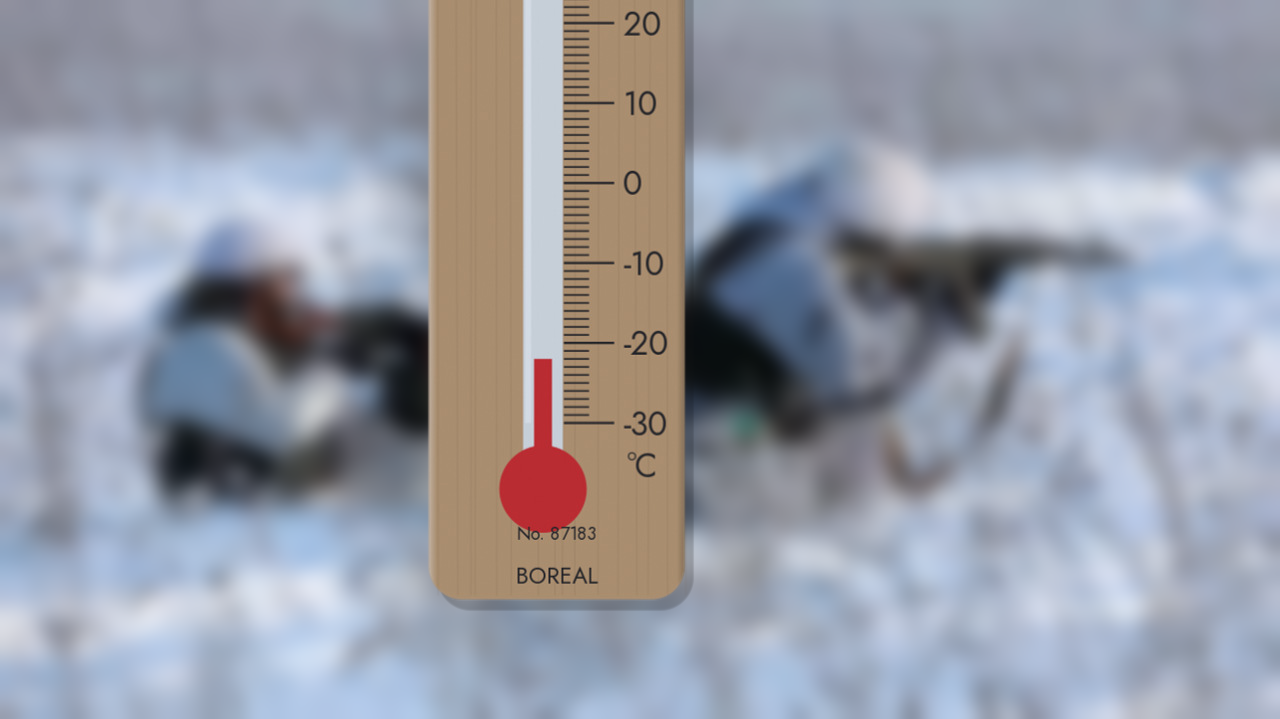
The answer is -22 °C
